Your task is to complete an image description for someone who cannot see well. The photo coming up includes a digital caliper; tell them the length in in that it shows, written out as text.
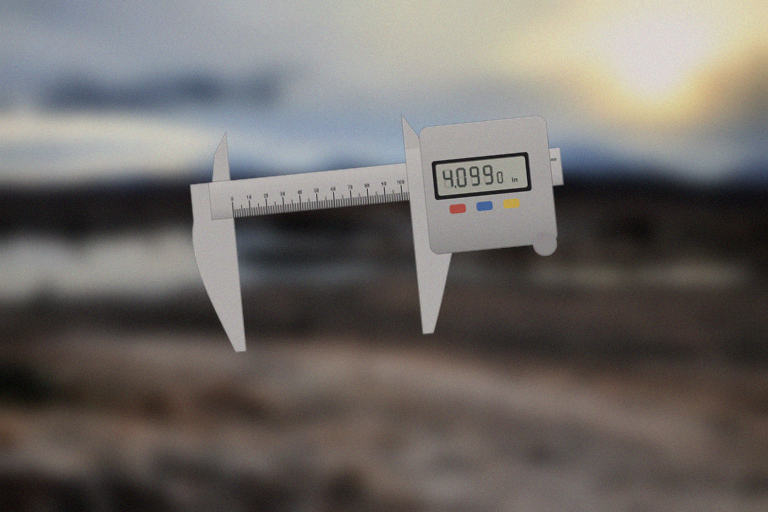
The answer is 4.0990 in
